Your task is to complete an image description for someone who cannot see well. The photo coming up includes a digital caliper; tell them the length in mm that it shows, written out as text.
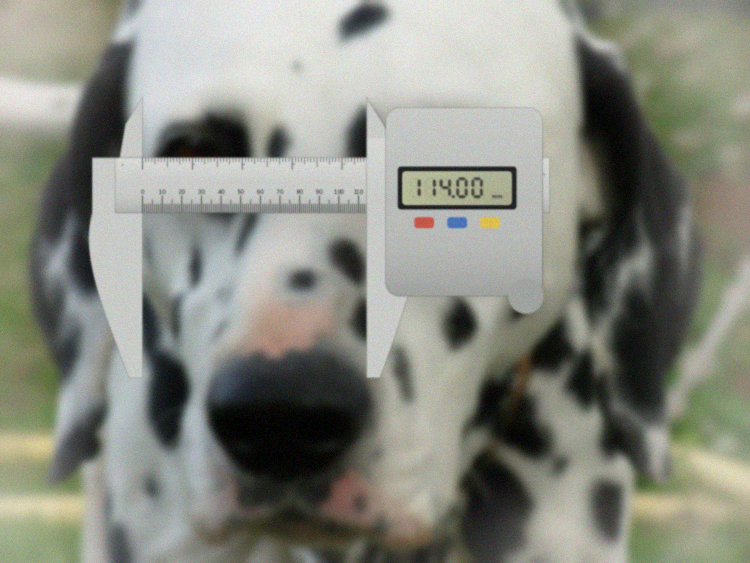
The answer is 114.00 mm
